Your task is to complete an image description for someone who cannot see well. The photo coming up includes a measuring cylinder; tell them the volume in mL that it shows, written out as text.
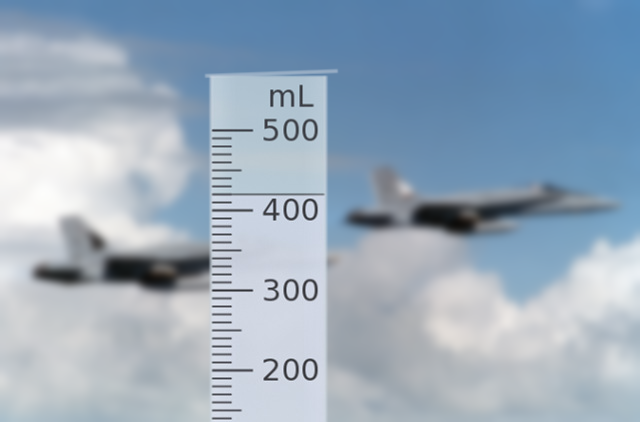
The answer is 420 mL
